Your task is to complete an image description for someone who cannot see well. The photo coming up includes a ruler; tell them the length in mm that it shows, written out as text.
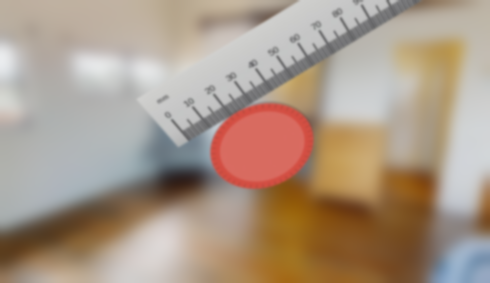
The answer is 45 mm
